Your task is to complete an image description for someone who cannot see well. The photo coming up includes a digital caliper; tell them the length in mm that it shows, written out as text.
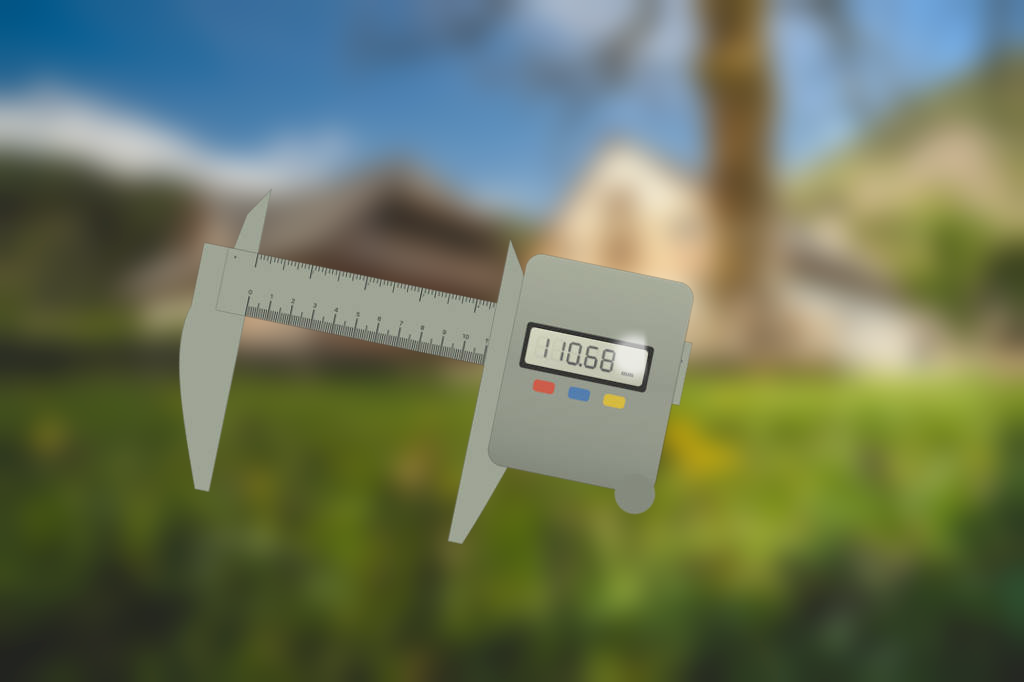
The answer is 110.68 mm
